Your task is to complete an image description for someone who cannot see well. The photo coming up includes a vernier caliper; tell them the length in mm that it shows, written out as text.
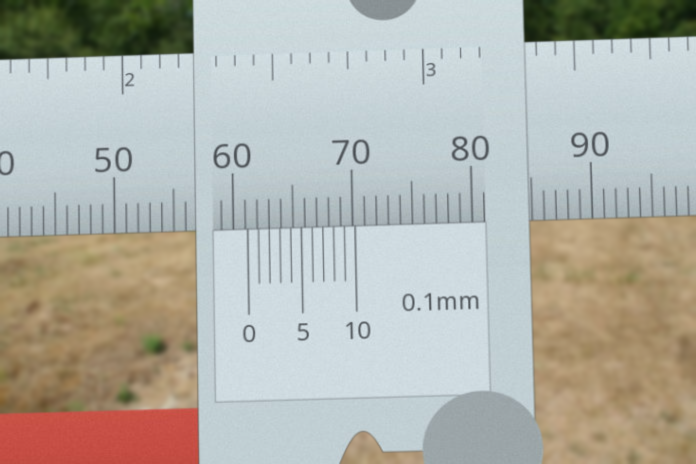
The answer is 61.2 mm
